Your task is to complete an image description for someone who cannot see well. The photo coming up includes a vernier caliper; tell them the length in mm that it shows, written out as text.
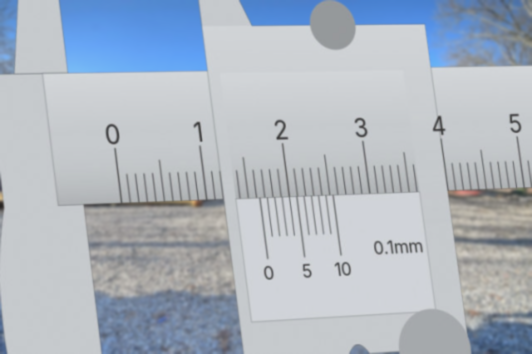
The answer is 16.4 mm
